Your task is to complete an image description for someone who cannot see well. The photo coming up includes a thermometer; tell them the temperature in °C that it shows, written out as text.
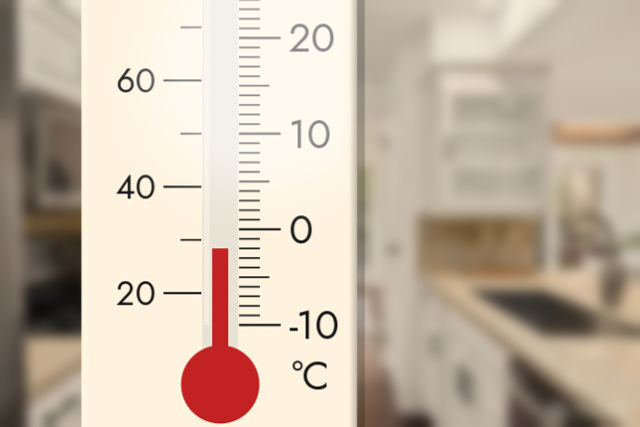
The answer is -2 °C
